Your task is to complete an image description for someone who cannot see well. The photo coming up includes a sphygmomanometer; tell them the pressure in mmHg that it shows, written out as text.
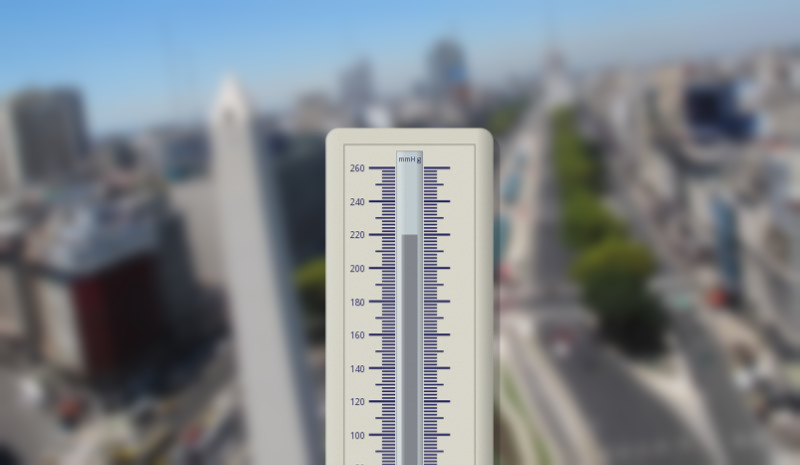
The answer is 220 mmHg
